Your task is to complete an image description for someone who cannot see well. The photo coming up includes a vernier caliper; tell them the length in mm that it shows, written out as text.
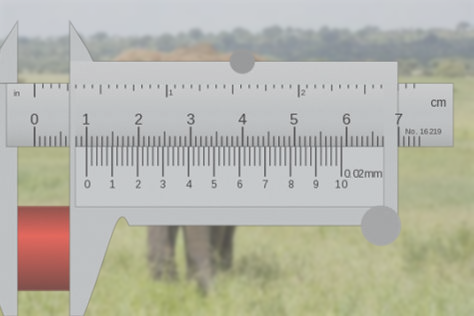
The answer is 10.0 mm
